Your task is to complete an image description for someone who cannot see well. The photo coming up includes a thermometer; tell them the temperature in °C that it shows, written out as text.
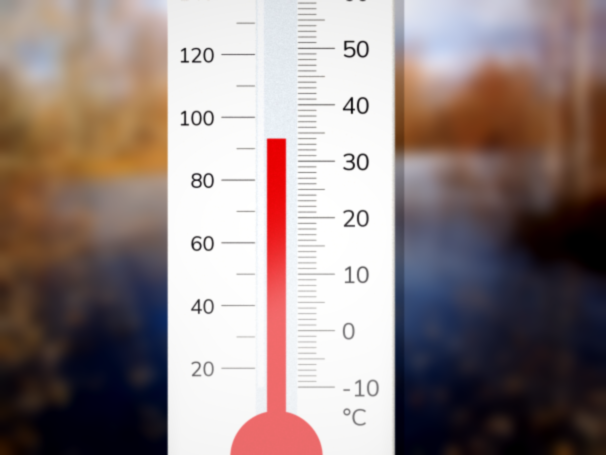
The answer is 34 °C
